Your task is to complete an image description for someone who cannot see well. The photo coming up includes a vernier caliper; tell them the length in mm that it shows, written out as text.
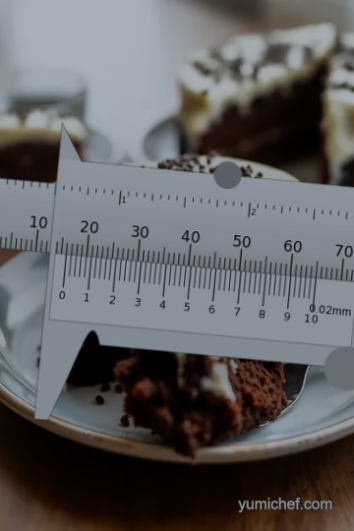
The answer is 16.0 mm
